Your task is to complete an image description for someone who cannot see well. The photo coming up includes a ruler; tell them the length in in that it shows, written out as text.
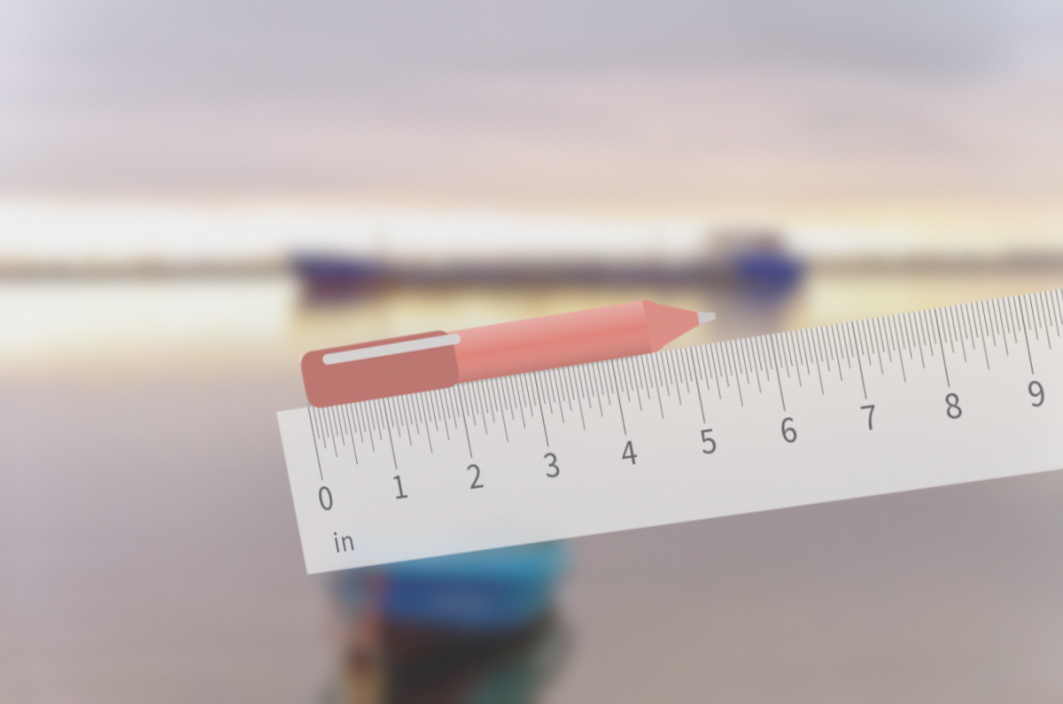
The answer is 5.375 in
